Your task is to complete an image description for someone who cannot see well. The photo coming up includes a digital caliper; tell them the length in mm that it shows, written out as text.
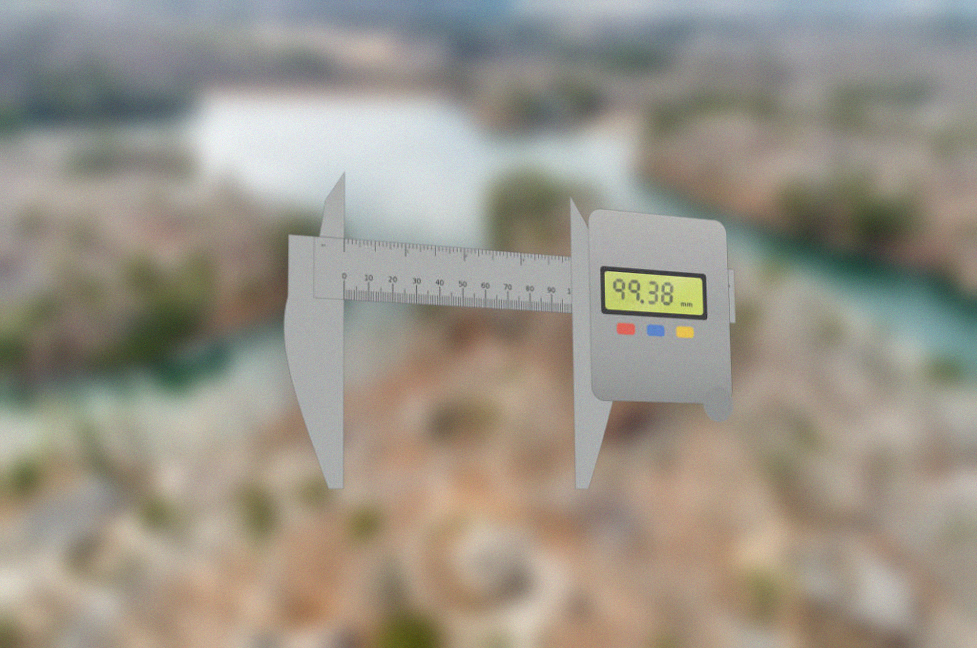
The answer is 99.38 mm
